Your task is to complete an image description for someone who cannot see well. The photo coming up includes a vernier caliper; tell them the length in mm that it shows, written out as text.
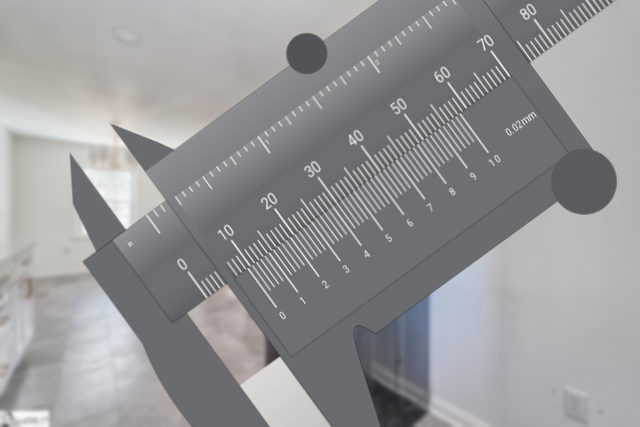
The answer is 9.4 mm
